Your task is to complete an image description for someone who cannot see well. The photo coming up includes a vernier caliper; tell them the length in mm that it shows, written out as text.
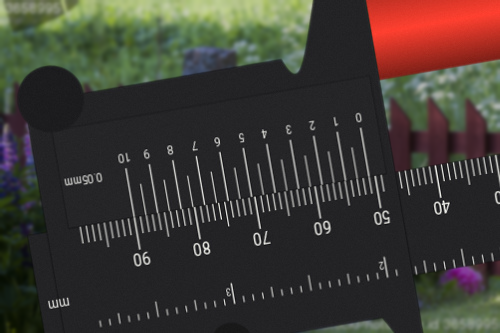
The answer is 51.0 mm
